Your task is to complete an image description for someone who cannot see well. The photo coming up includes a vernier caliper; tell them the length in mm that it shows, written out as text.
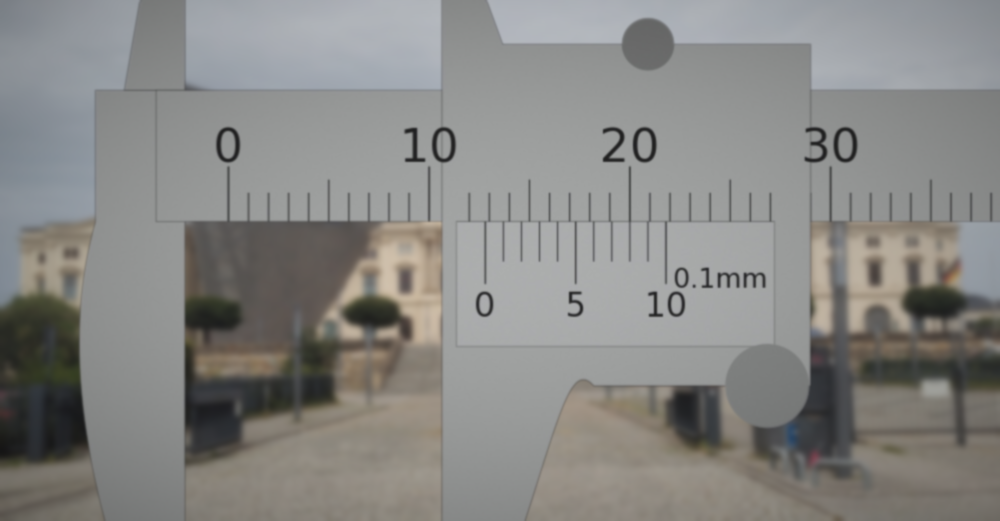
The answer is 12.8 mm
